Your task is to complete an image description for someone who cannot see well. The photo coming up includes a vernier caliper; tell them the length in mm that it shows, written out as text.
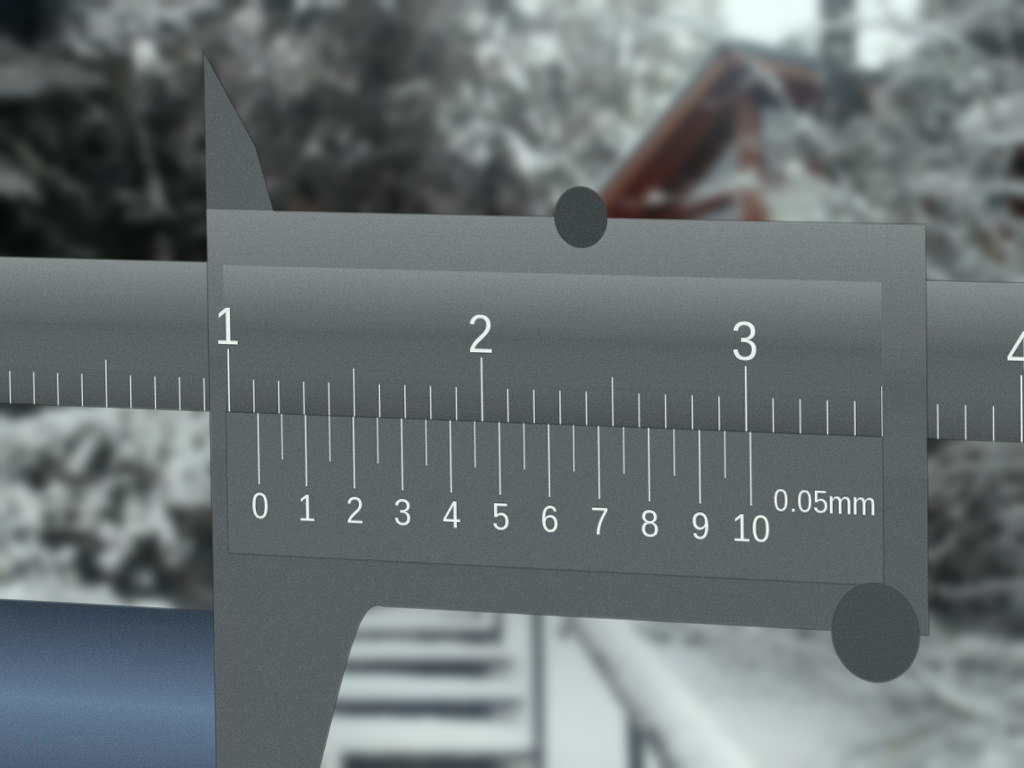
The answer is 11.15 mm
